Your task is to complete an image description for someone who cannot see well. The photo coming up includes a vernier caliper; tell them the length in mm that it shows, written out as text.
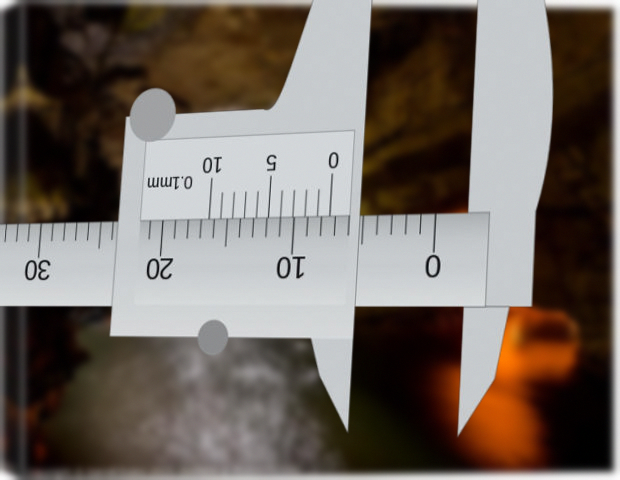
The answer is 7.4 mm
